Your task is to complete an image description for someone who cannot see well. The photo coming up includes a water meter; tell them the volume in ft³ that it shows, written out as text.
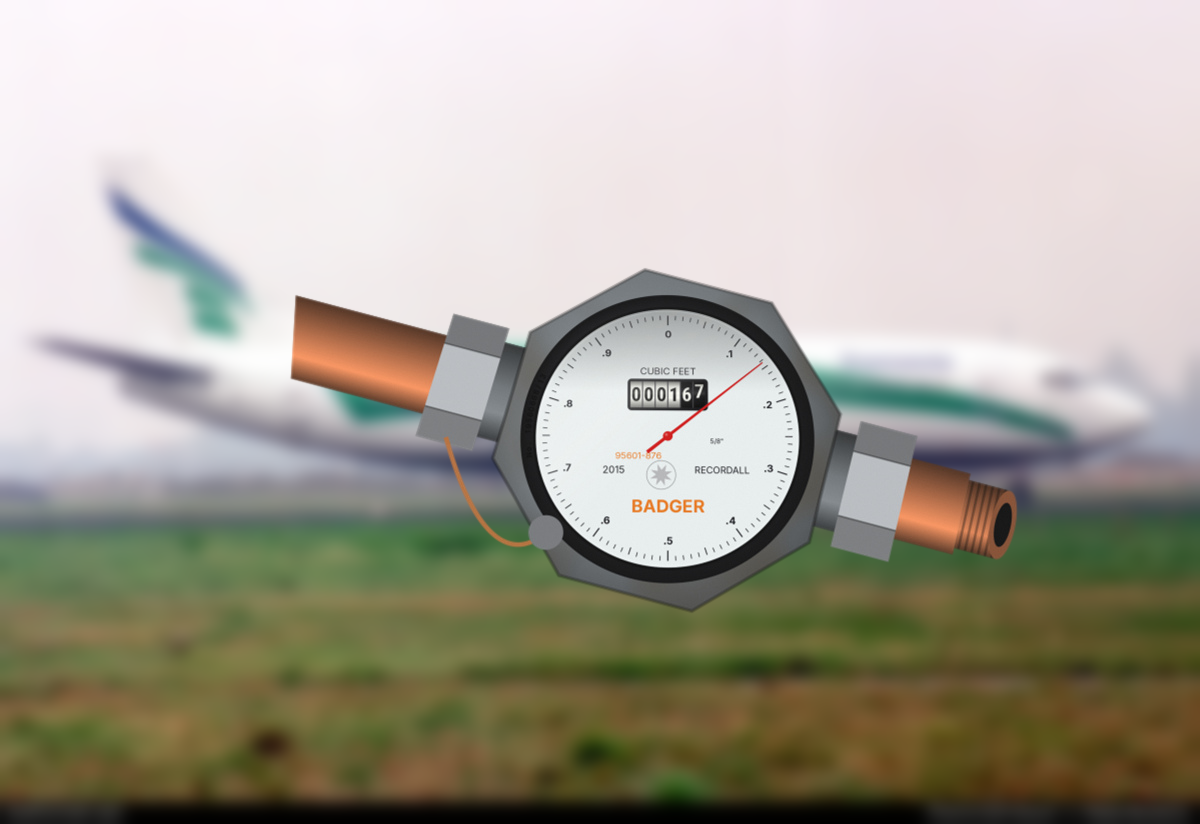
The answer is 167.14 ft³
